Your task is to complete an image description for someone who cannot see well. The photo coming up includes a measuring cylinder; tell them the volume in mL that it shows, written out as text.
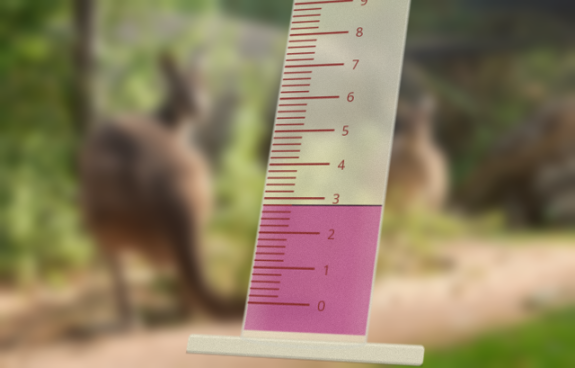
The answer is 2.8 mL
